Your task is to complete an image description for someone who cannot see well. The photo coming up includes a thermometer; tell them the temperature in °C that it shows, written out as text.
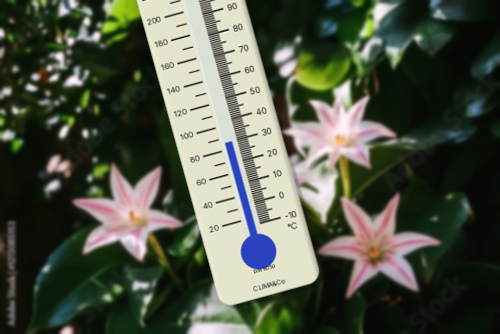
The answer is 30 °C
